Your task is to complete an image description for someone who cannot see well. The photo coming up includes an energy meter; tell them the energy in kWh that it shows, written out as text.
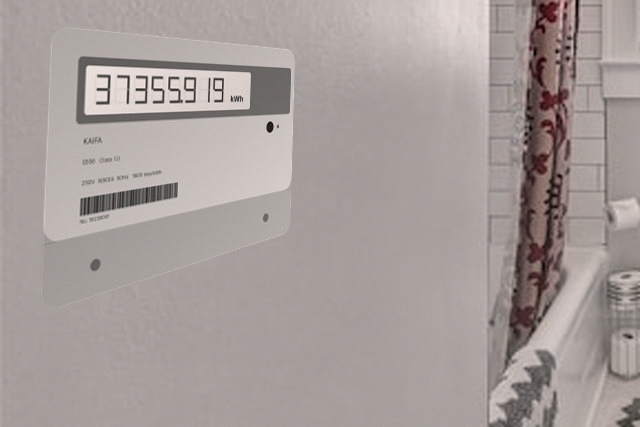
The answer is 37355.919 kWh
